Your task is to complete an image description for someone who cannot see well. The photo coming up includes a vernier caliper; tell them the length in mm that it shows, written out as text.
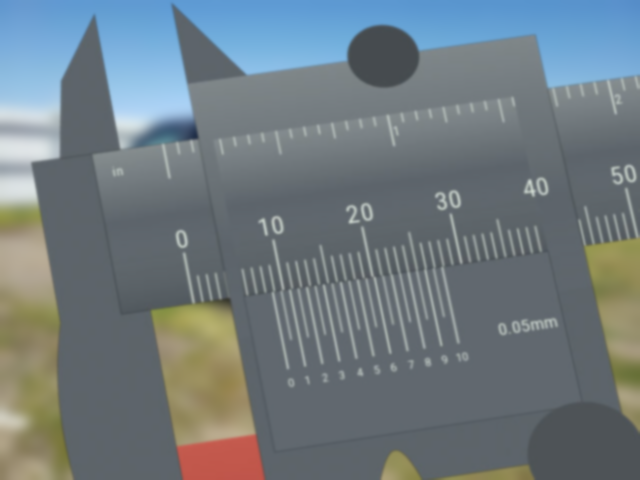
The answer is 8.8 mm
